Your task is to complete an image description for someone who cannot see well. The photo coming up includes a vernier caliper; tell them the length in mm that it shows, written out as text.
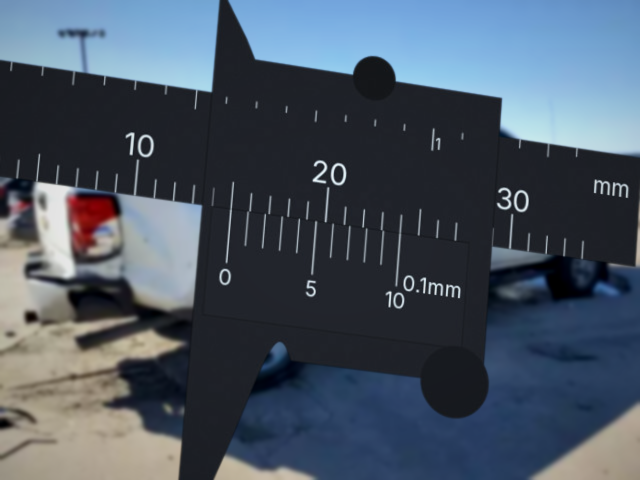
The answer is 15.0 mm
